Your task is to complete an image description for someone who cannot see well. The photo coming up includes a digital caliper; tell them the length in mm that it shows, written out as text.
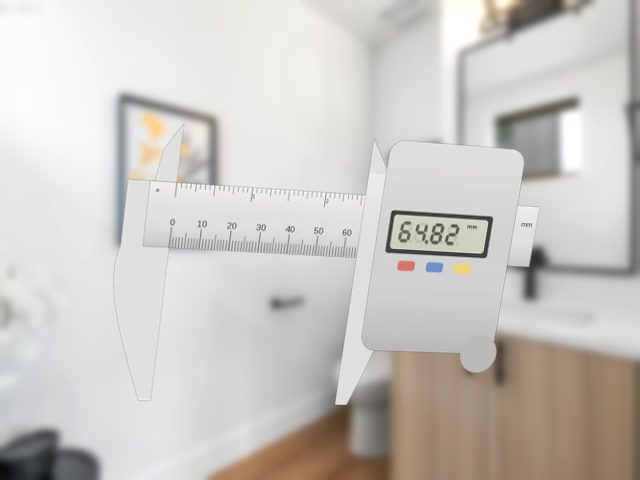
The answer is 64.82 mm
